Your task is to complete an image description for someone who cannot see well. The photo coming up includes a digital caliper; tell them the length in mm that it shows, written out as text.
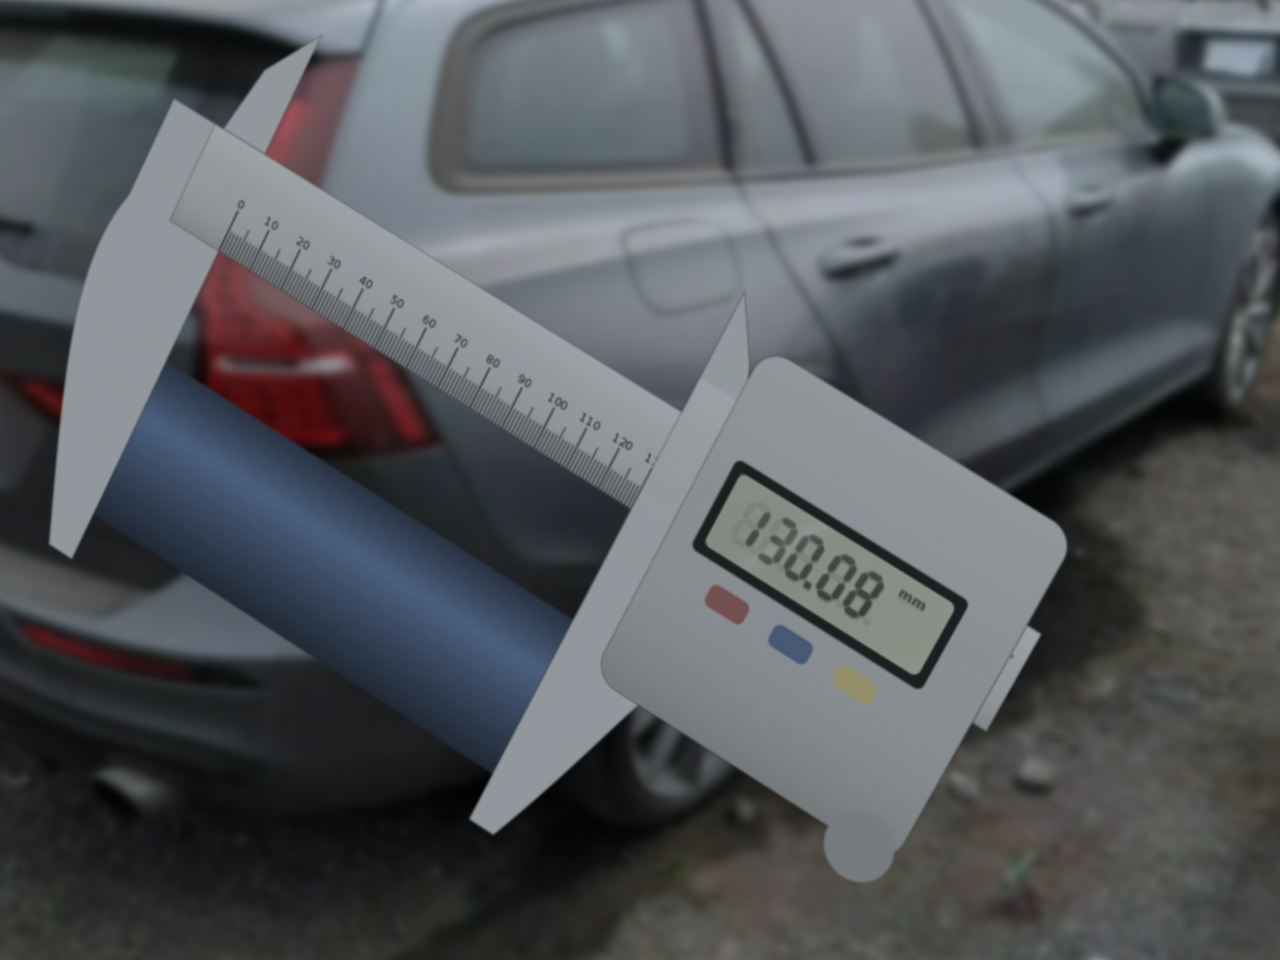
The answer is 130.08 mm
